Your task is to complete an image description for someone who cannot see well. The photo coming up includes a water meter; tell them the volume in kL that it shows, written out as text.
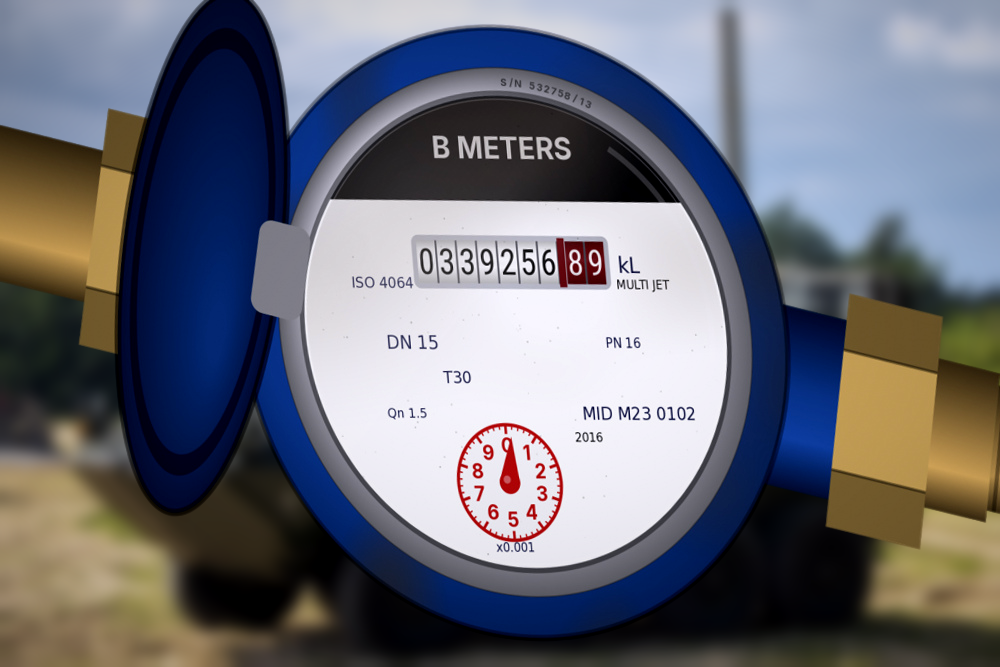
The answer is 339256.890 kL
